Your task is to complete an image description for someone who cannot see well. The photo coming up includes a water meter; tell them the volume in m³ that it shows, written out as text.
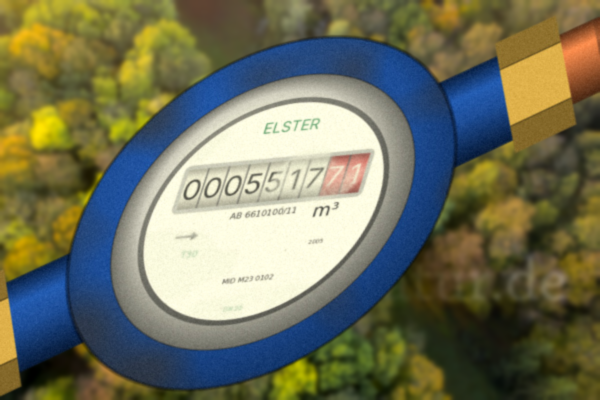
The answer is 5517.71 m³
